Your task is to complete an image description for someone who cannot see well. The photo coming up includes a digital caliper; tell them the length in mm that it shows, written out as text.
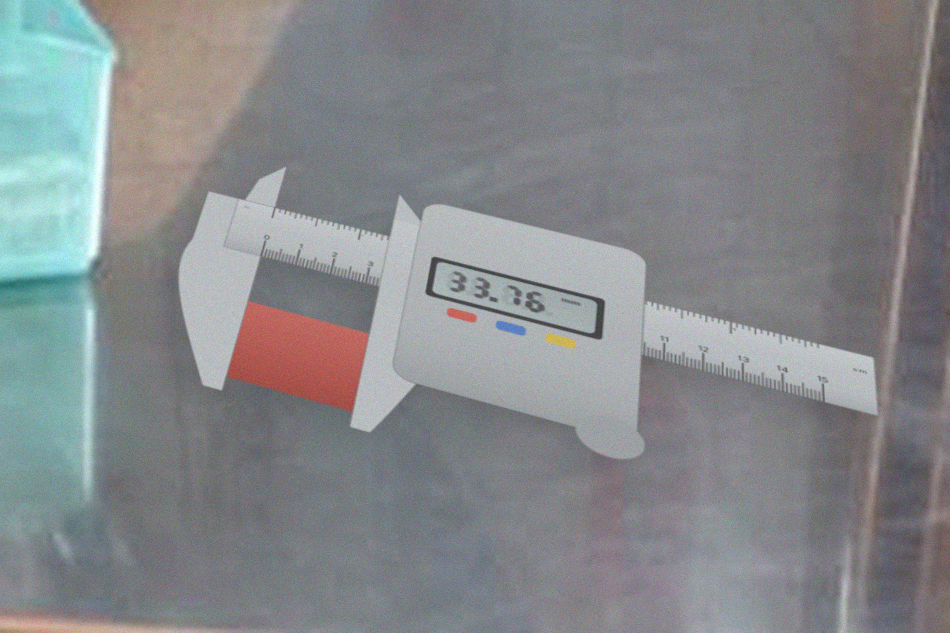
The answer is 33.76 mm
